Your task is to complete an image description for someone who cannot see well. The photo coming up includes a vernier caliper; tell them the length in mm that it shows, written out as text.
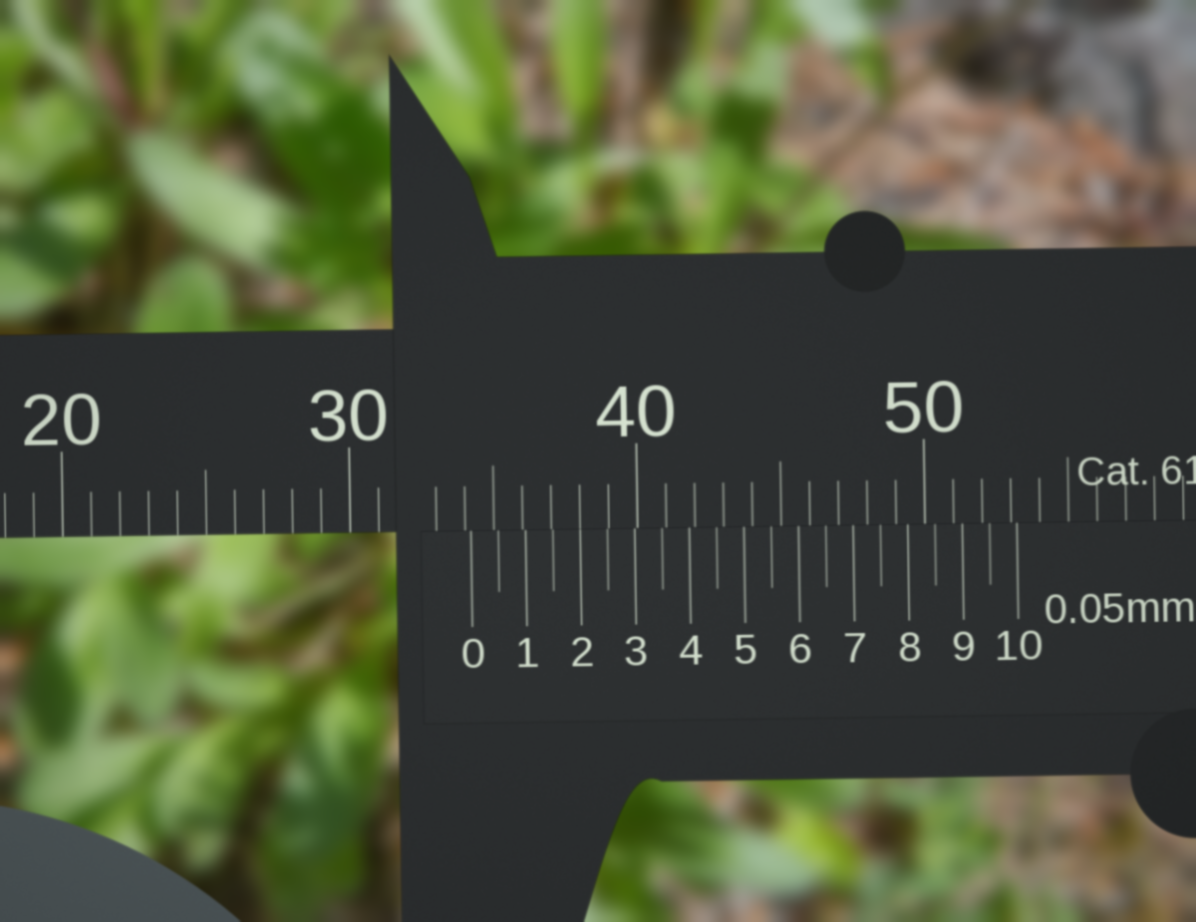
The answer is 34.2 mm
